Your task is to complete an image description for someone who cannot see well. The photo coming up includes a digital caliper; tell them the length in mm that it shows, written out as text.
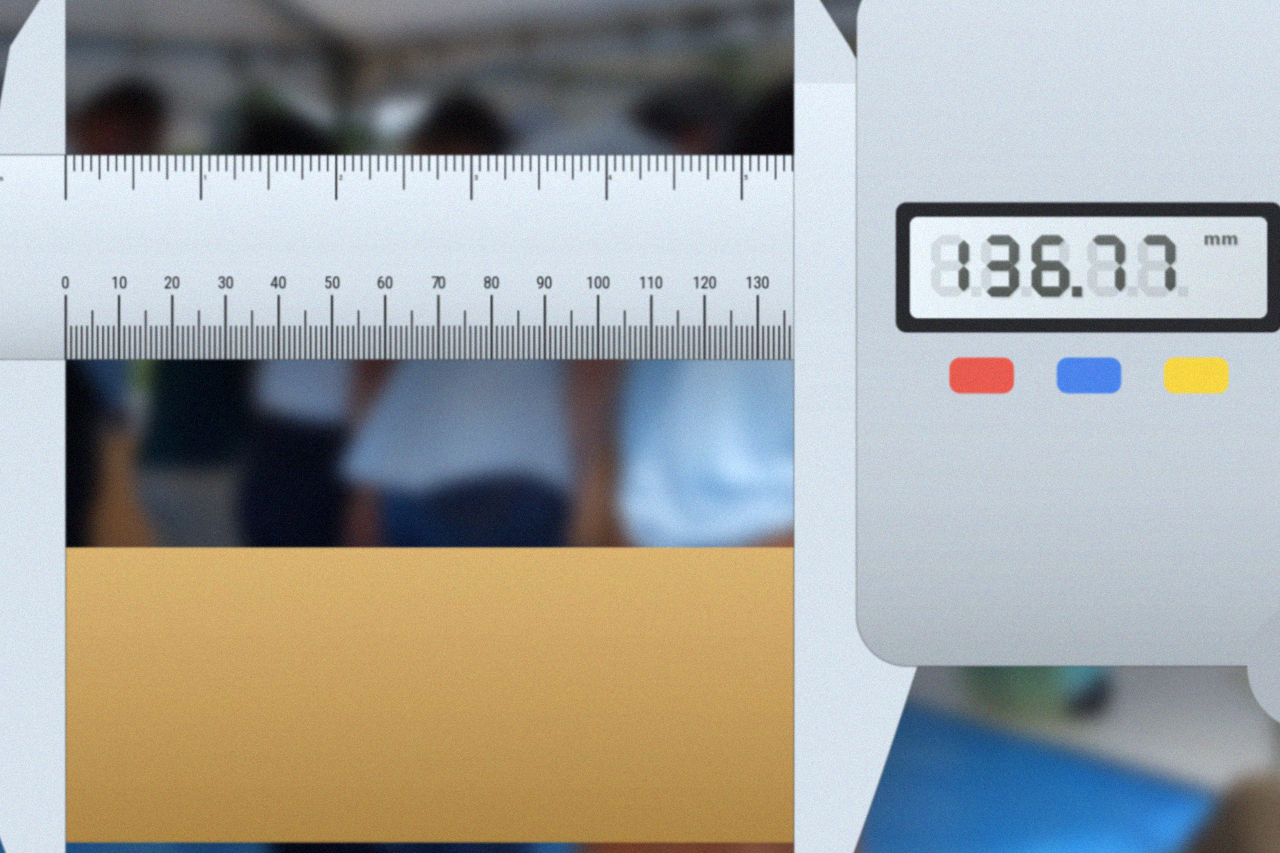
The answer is 136.77 mm
